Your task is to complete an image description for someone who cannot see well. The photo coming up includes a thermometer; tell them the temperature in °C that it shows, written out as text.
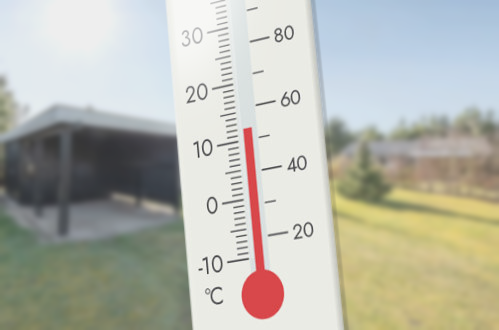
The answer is 12 °C
